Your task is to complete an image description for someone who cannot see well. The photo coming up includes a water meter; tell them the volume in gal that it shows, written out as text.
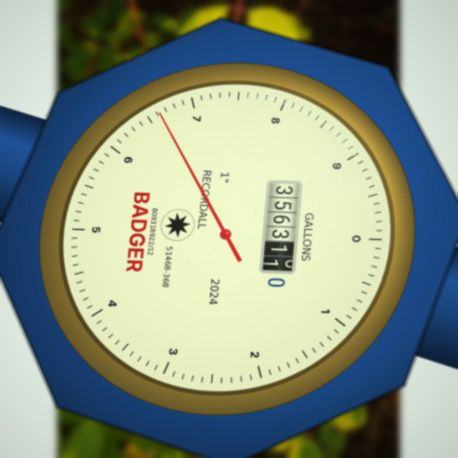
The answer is 3563106.6 gal
